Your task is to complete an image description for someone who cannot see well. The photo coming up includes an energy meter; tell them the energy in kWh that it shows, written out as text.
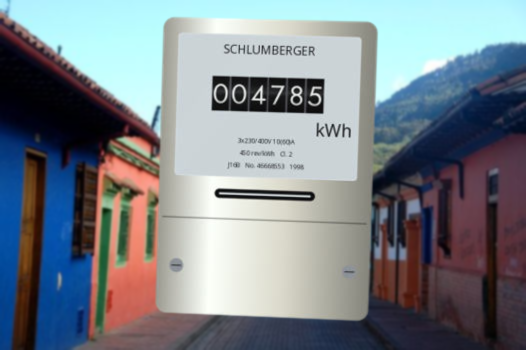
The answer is 4785 kWh
